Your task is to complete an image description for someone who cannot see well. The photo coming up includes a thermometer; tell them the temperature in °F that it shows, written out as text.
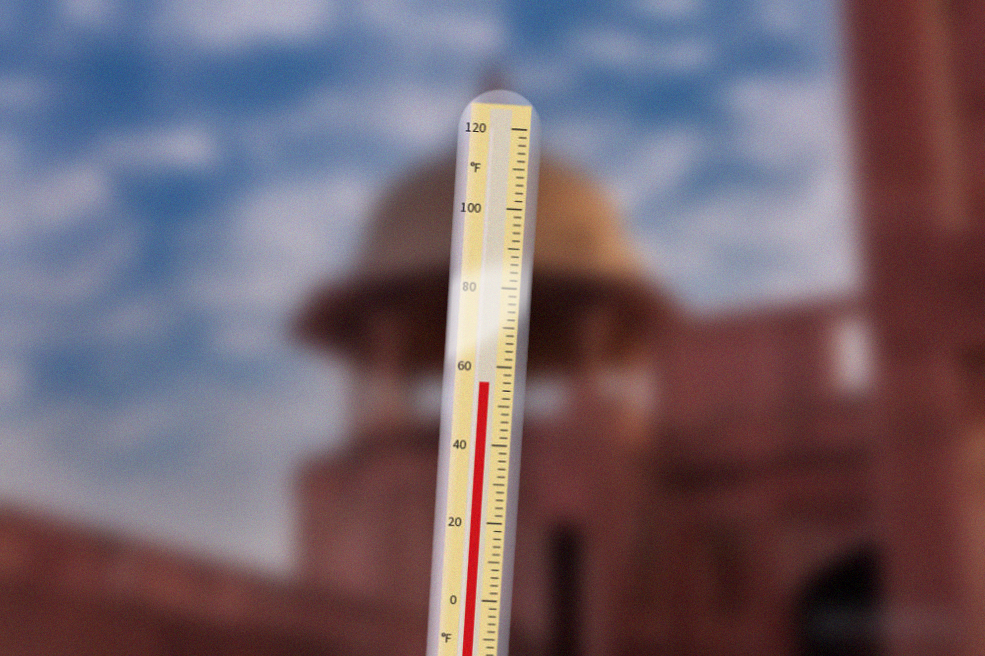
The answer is 56 °F
